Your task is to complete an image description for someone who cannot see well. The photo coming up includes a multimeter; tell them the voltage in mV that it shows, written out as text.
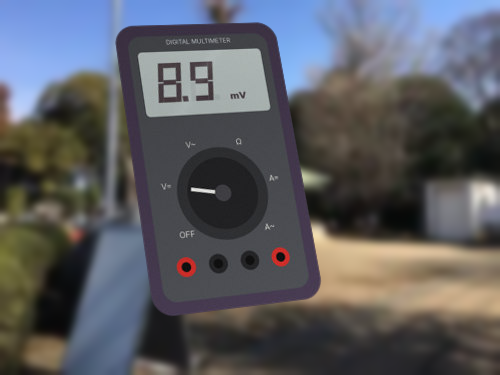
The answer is 8.9 mV
